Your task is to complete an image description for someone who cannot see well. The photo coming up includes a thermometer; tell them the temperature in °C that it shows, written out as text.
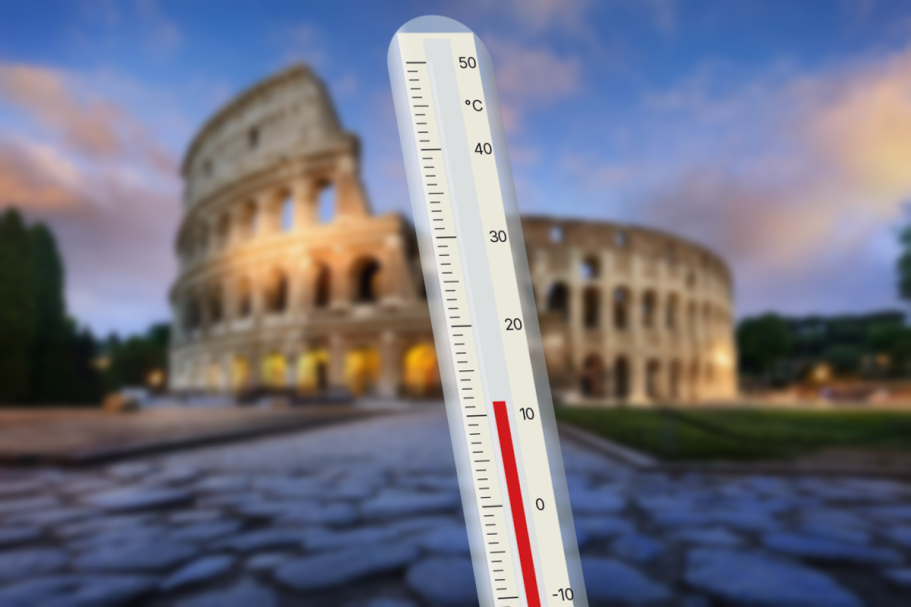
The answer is 11.5 °C
